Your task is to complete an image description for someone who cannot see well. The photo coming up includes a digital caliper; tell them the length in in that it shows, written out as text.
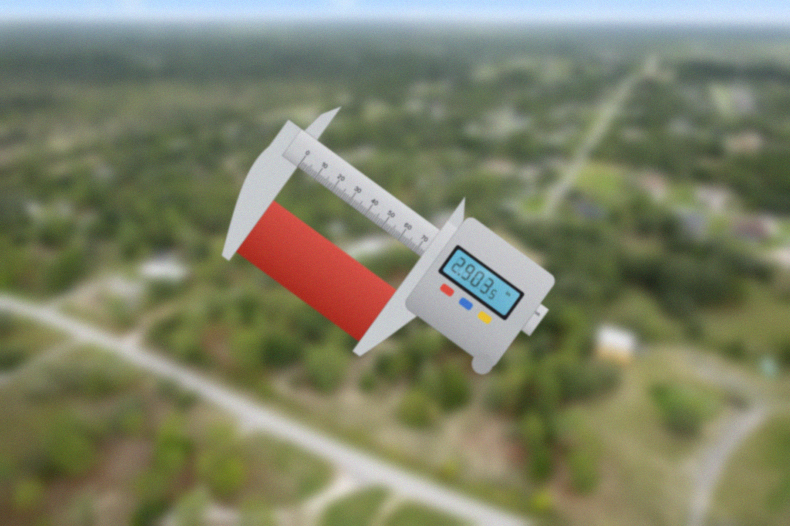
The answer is 2.9035 in
